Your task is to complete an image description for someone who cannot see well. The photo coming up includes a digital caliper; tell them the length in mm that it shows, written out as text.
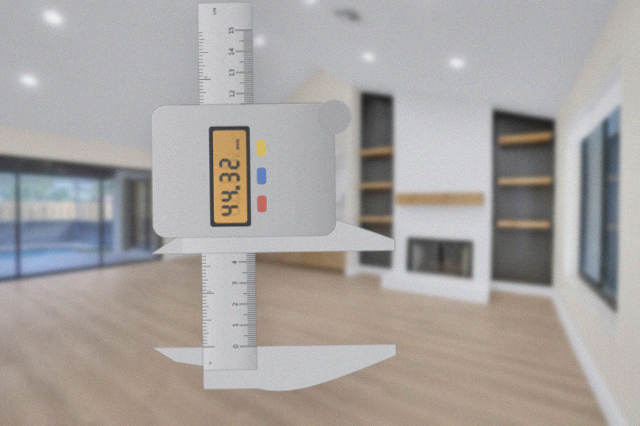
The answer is 44.32 mm
